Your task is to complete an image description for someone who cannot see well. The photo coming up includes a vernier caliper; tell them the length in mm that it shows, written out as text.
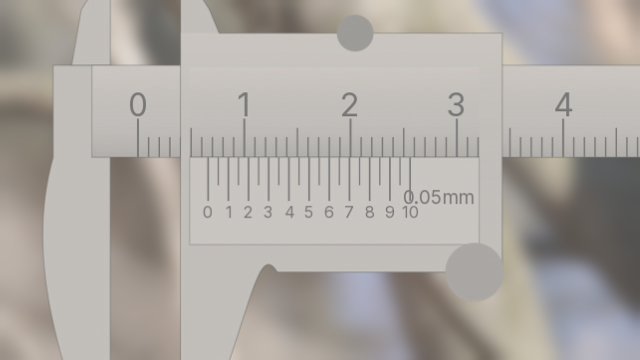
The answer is 6.6 mm
